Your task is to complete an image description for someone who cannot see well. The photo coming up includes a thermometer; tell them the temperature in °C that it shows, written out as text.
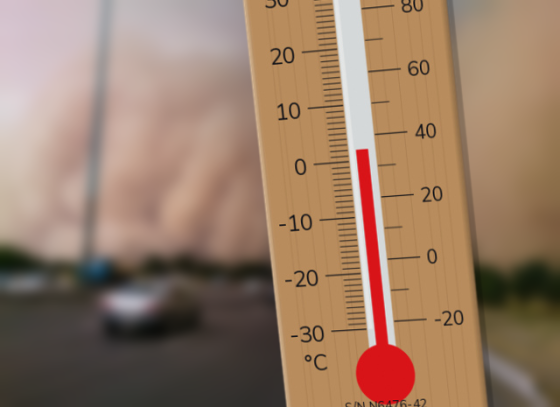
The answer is 2 °C
